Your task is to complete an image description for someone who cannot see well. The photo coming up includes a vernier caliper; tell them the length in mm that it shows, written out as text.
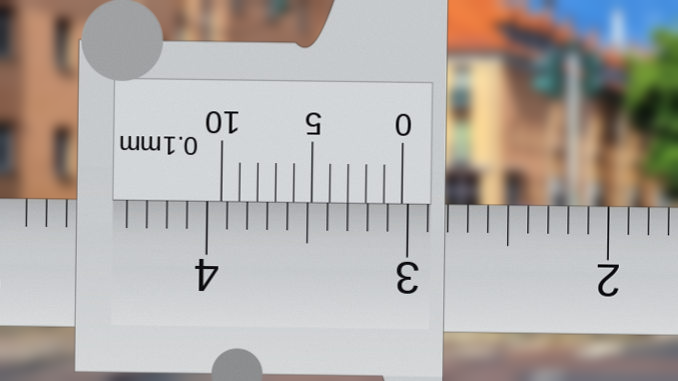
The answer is 30.3 mm
